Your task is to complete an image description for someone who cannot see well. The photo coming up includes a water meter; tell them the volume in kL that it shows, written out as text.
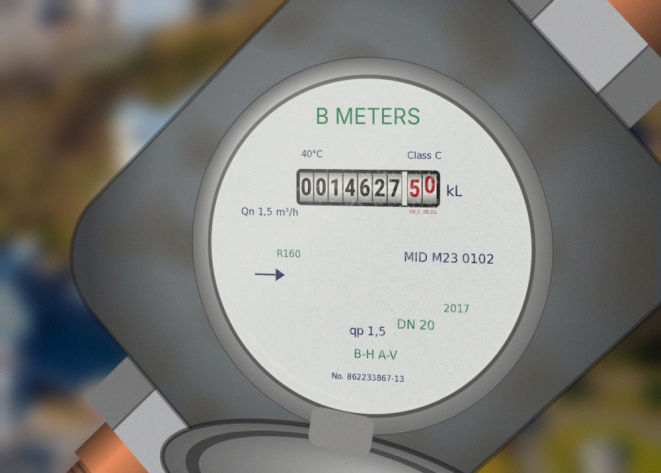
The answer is 14627.50 kL
